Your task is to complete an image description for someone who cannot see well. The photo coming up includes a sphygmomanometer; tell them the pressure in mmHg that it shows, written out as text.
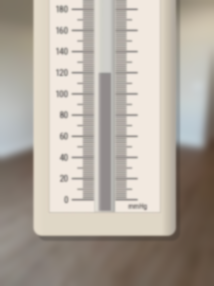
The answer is 120 mmHg
